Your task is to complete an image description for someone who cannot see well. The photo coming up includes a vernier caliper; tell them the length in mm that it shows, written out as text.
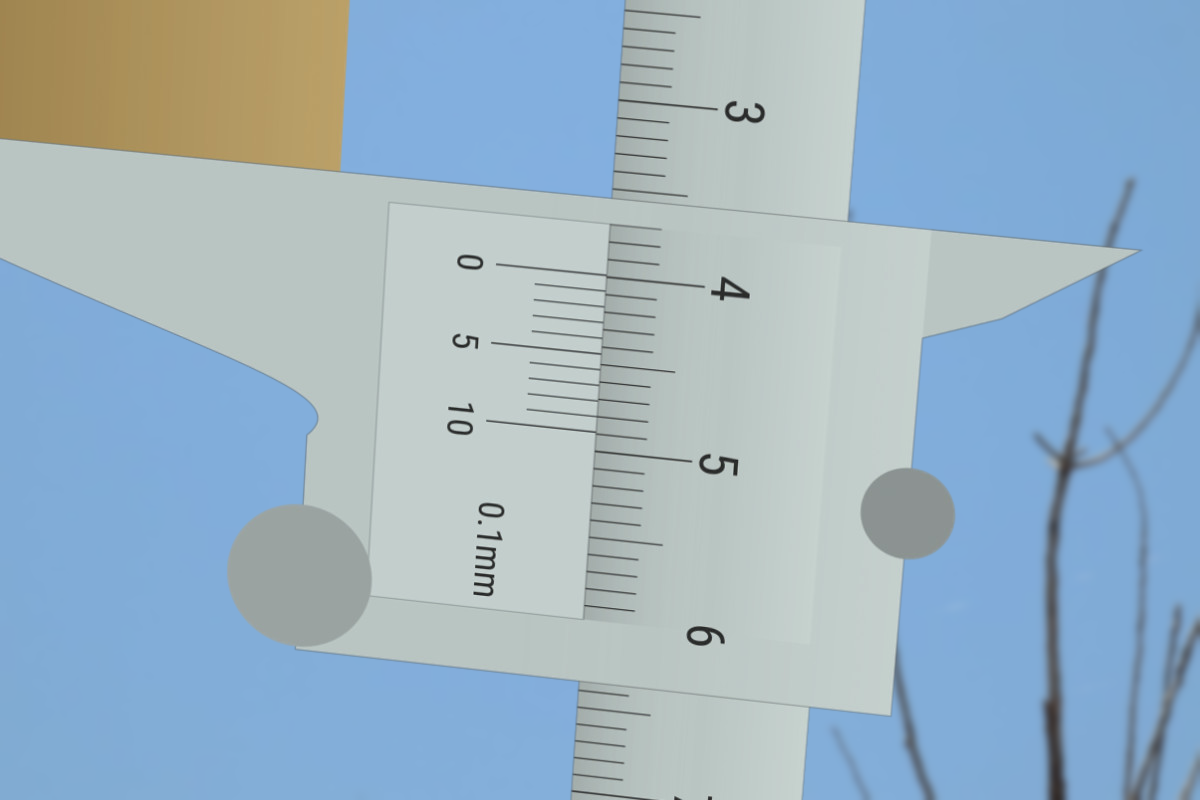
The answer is 39.9 mm
